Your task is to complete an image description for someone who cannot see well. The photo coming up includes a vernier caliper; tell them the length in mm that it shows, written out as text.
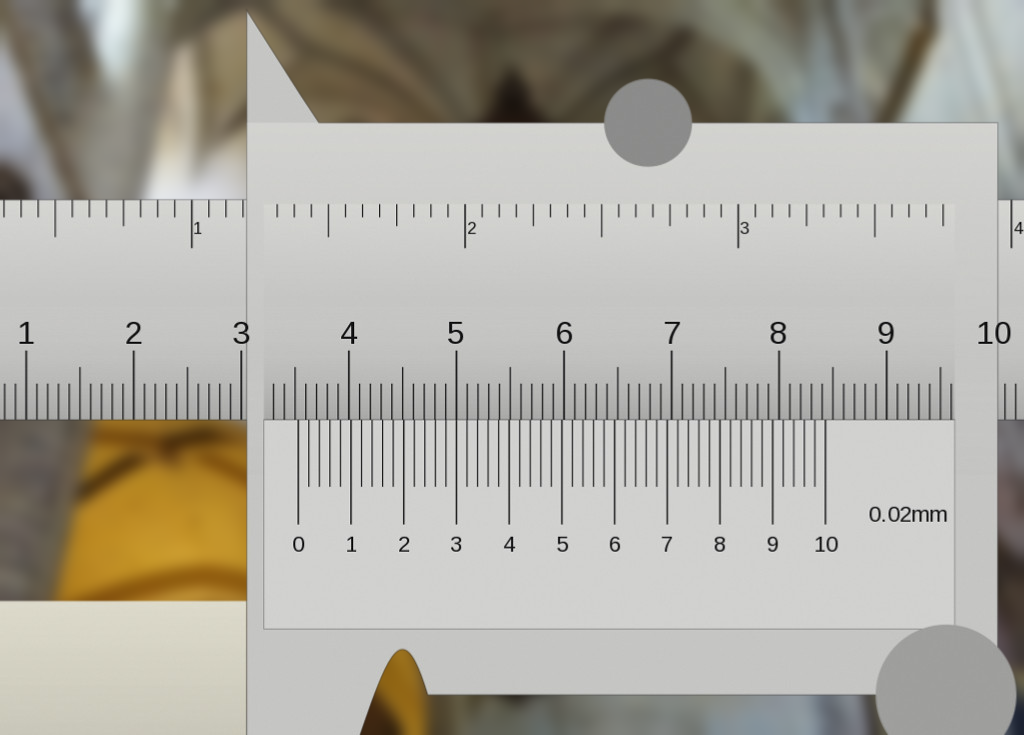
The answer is 35.3 mm
